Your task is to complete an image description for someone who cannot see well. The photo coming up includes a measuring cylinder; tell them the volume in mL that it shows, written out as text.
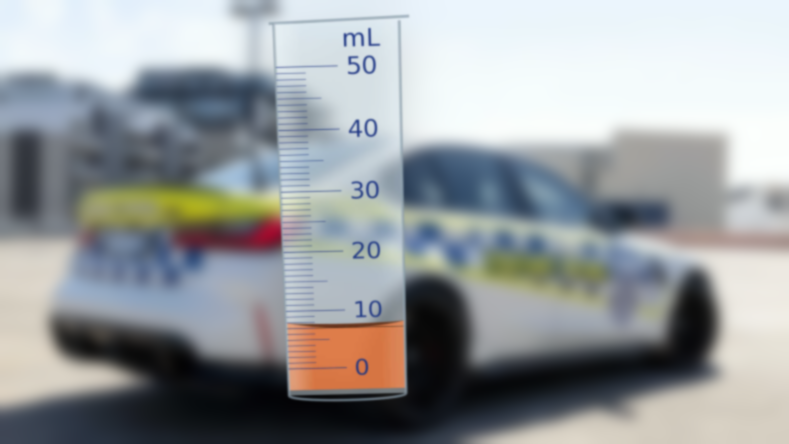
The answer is 7 mL
